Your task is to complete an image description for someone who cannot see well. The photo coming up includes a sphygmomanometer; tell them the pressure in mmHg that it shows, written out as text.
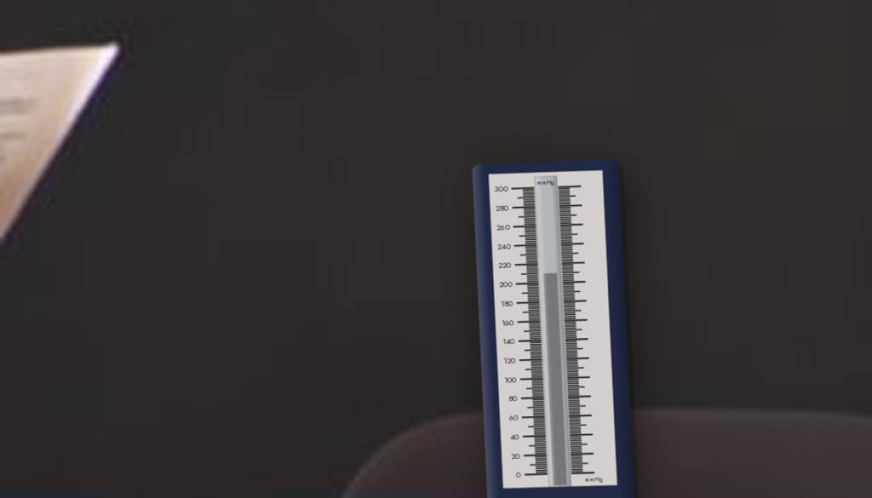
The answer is 210 mmHg
